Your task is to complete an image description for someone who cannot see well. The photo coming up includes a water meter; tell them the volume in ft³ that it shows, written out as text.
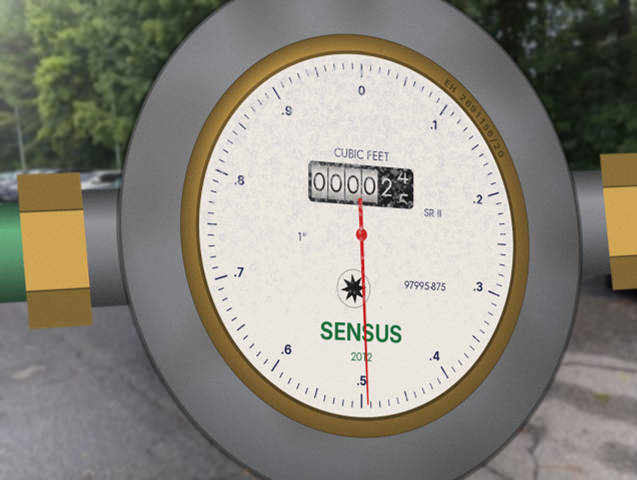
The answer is 24.49 ft³
